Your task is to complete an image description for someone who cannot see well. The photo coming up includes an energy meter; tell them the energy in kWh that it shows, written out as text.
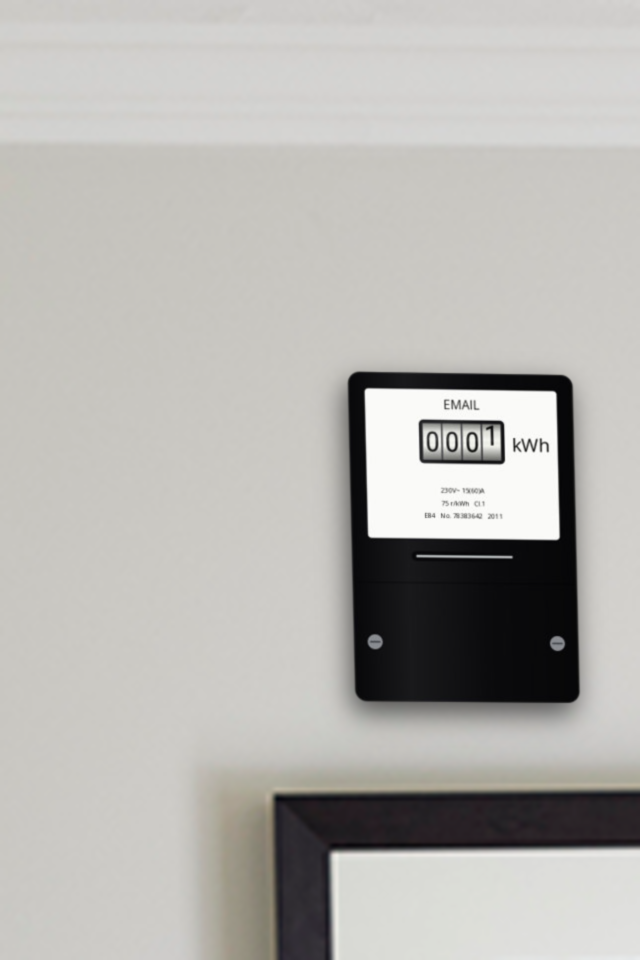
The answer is 1 kWh
